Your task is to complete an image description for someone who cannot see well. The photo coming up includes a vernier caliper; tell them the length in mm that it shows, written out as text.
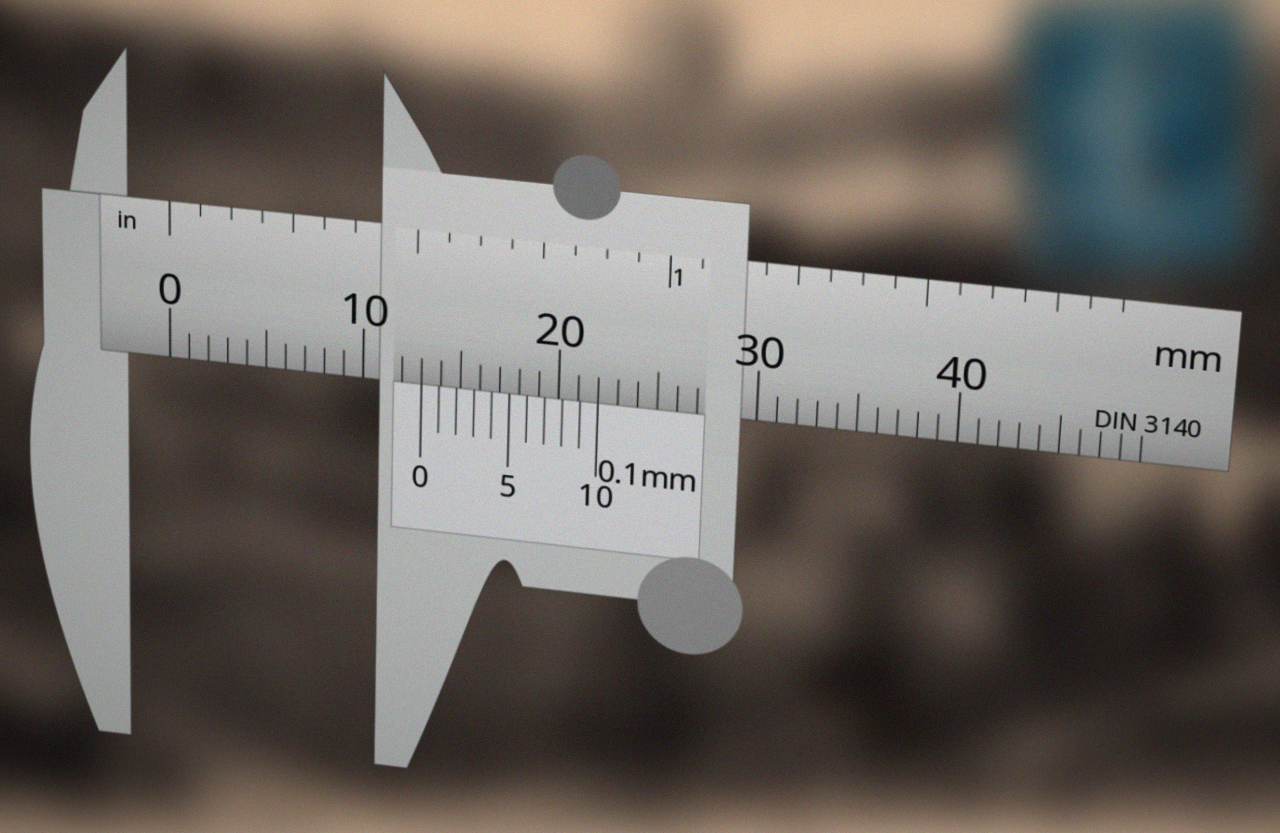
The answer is 13.0 mm
